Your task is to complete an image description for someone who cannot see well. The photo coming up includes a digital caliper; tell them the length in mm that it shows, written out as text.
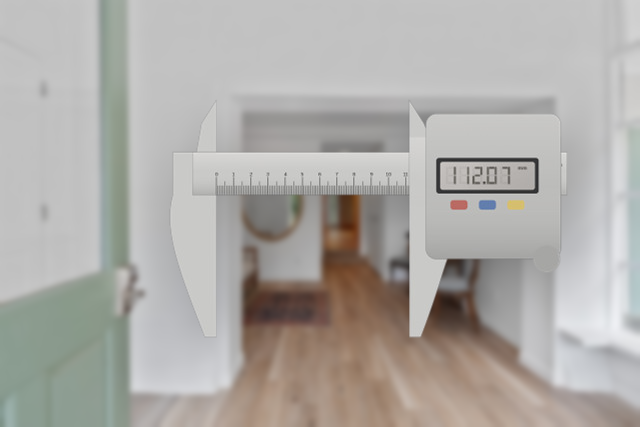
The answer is 112.07 mm
